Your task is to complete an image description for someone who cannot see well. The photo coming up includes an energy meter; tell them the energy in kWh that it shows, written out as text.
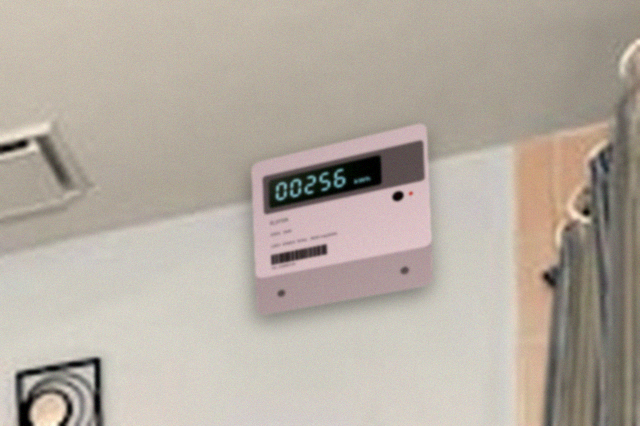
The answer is 256 kWh
